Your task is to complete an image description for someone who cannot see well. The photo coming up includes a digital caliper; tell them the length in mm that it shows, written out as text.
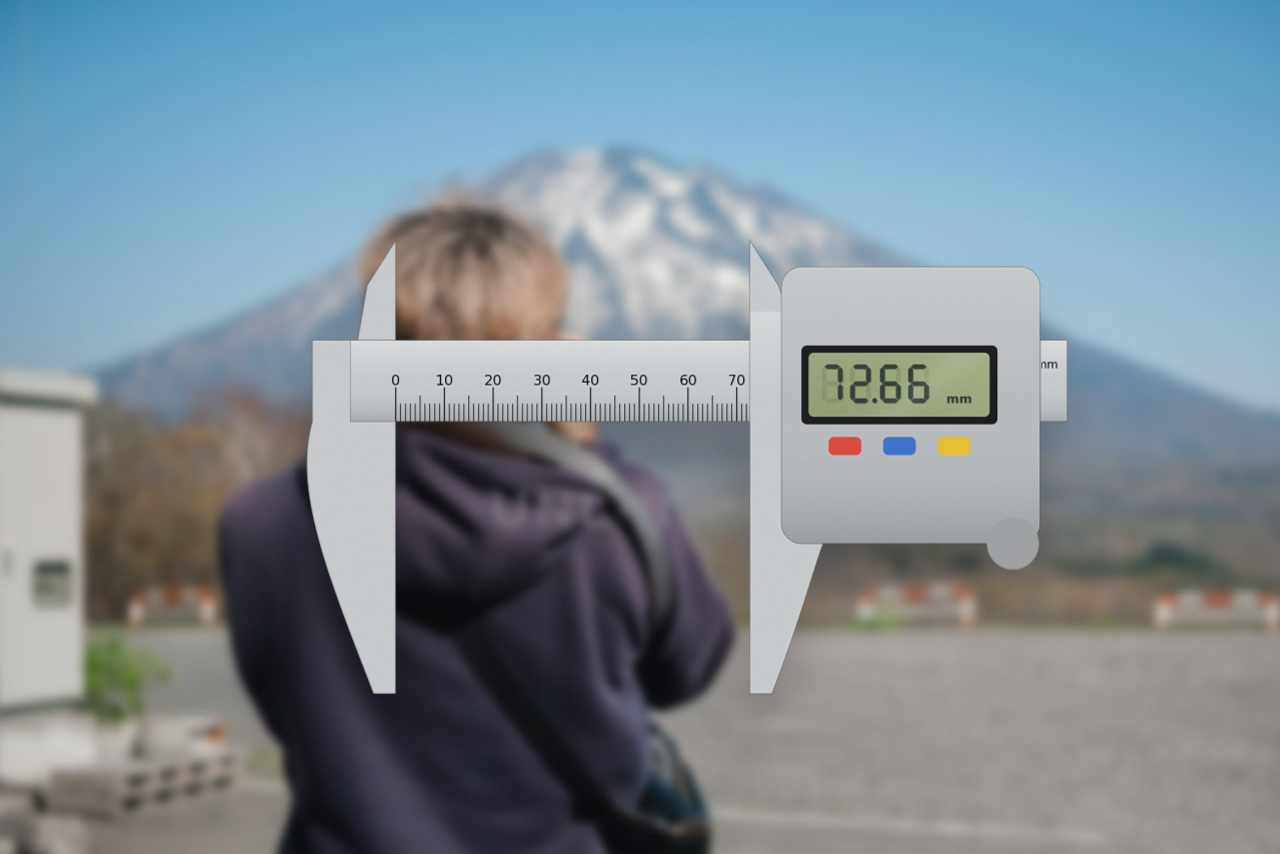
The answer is 72.66 mm
